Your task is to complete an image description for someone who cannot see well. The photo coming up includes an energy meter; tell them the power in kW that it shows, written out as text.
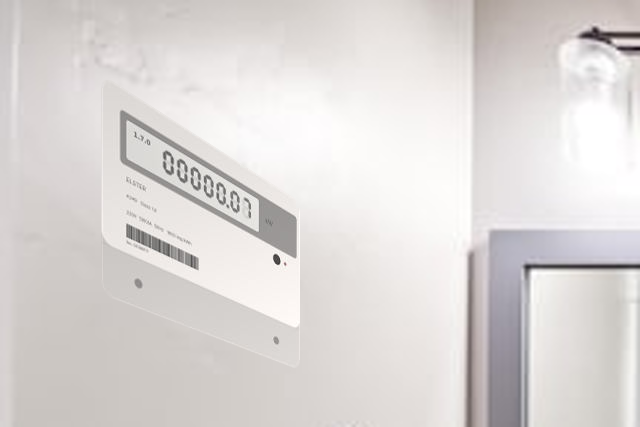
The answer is 0.07 kW
